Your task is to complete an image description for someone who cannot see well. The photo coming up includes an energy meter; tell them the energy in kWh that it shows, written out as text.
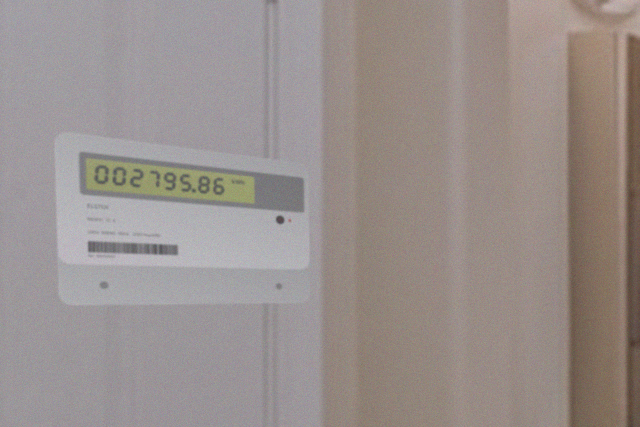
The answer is 2795.86 kWh
